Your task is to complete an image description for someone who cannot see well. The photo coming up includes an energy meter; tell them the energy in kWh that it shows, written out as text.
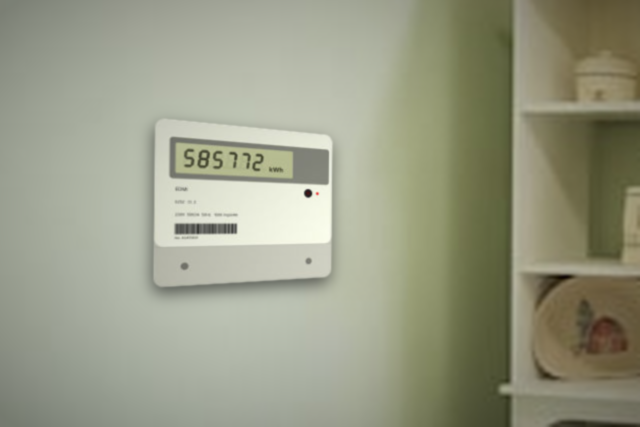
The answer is 585772 kWh
